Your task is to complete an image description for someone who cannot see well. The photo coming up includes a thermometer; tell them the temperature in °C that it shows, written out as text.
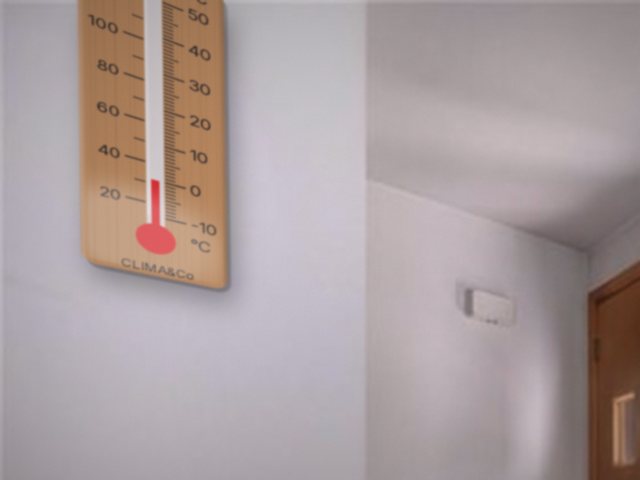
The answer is 0 °C
